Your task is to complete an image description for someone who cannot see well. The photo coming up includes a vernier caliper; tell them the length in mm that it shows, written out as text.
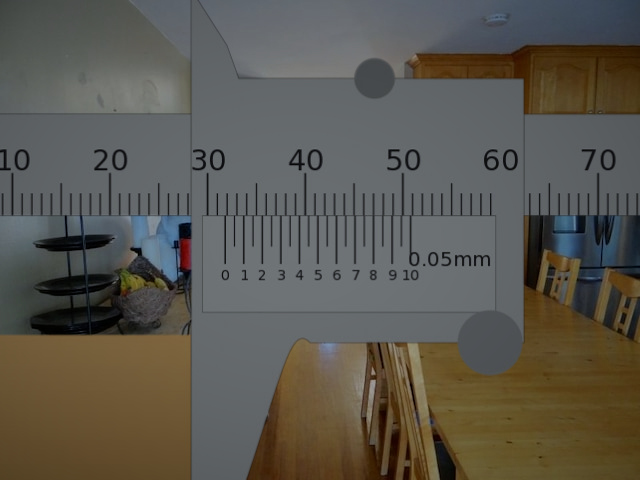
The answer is 31.8 mm
